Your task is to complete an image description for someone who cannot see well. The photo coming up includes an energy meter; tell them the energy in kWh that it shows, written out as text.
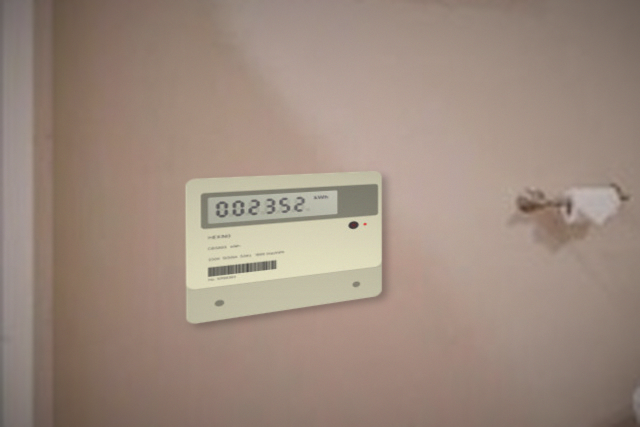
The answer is 2352 kWh
